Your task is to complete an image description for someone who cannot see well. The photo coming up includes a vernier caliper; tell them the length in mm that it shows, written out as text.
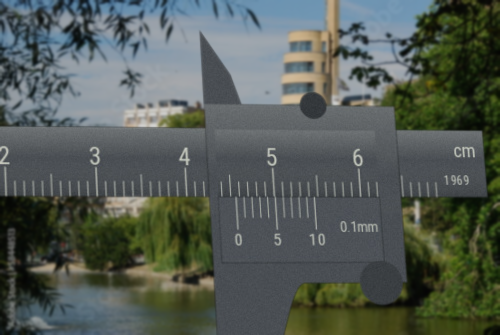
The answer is 45.6 mm
